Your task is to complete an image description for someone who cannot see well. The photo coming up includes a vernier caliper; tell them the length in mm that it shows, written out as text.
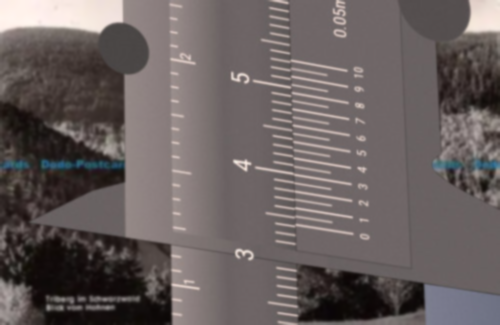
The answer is 34.2 mm
